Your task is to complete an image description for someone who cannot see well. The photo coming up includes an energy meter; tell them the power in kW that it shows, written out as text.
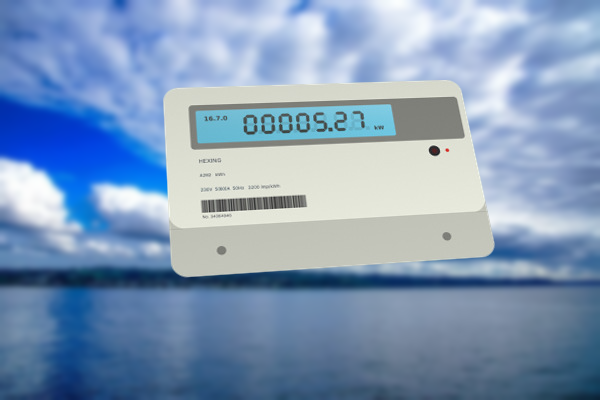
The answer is 5.27 kW
